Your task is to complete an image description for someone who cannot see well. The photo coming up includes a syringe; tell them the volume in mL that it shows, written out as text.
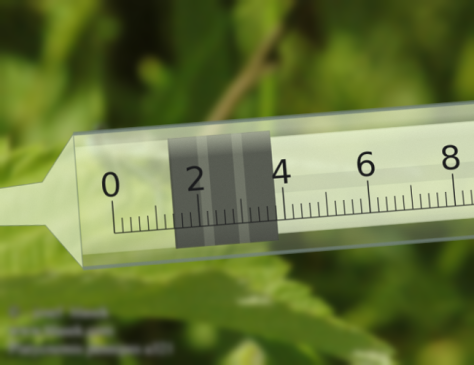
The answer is 1.4 mL
